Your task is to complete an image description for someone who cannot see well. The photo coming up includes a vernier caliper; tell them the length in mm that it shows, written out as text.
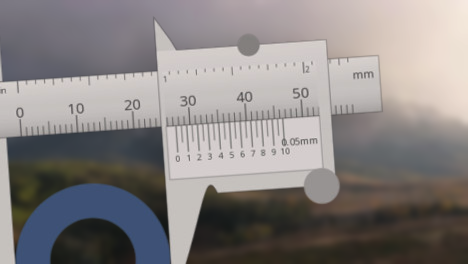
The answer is 27.5 mm
